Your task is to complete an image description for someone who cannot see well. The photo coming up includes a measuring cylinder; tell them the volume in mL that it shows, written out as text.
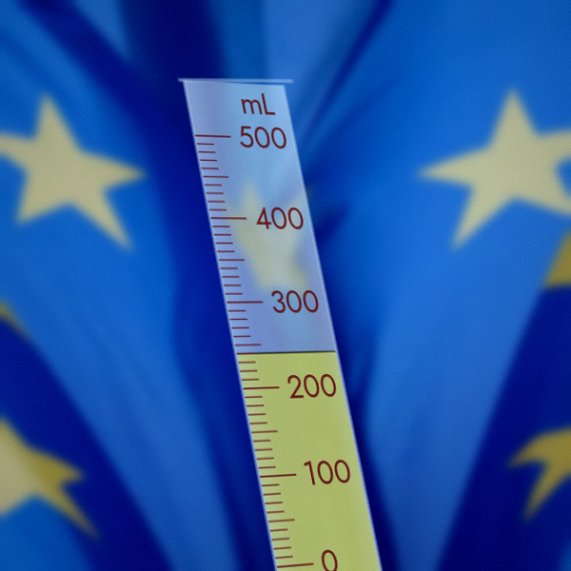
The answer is 240 mL
